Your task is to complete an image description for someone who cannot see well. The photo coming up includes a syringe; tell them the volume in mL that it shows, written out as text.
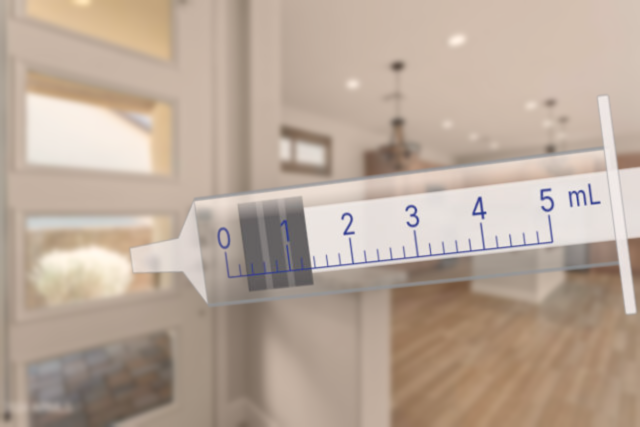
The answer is 0.3 mL
